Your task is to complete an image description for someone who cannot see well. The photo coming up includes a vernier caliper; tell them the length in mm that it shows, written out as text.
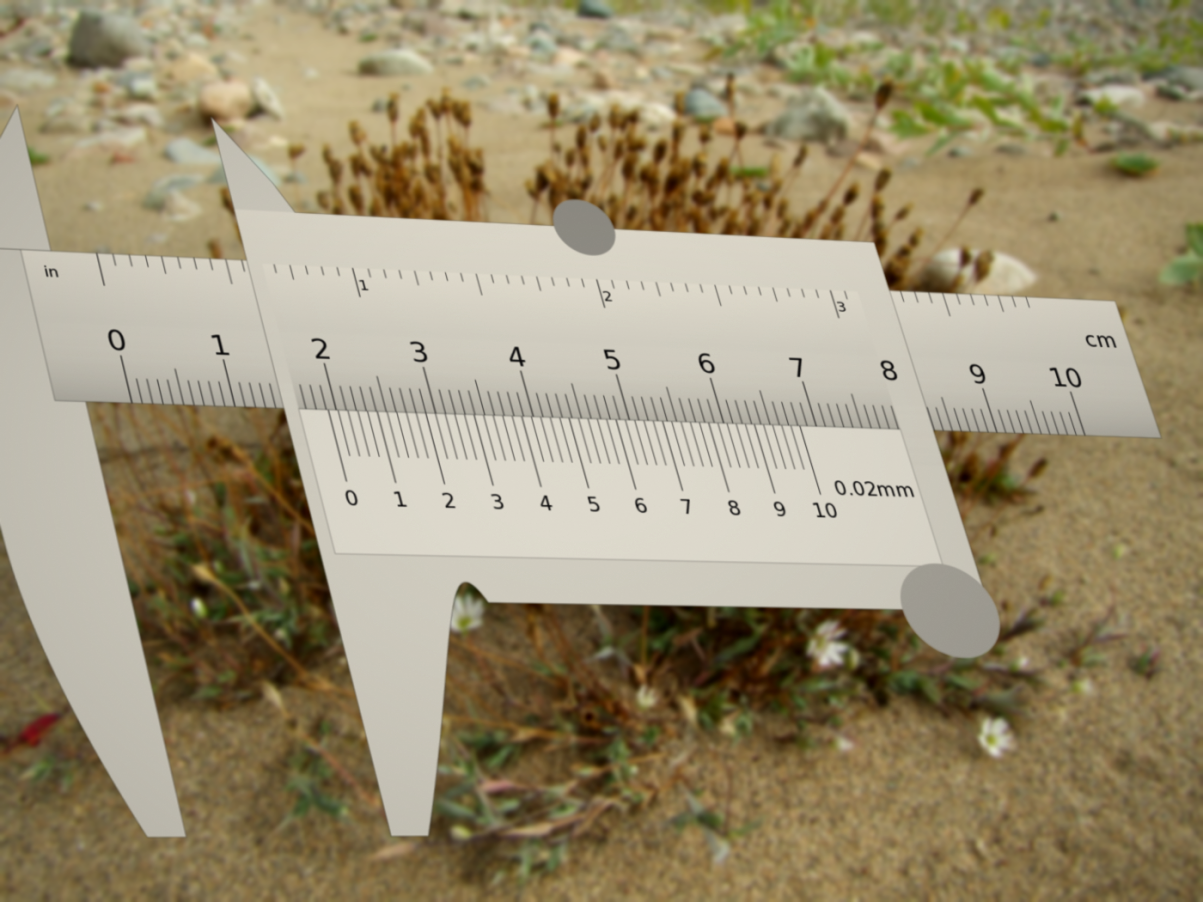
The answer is 19.2 mm
